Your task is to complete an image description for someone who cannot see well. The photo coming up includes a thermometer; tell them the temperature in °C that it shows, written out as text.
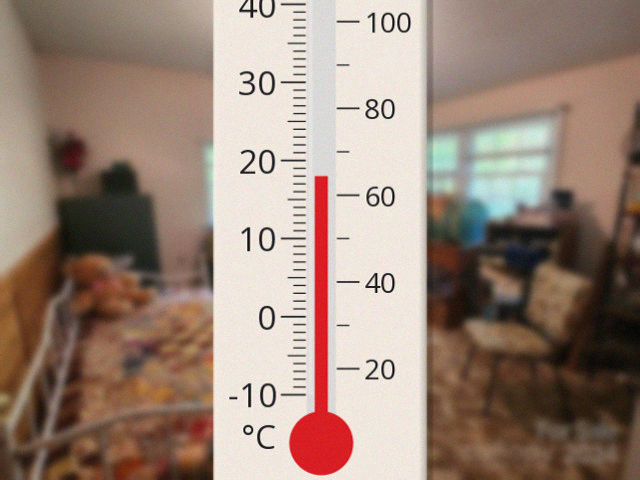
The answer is 18 °C
